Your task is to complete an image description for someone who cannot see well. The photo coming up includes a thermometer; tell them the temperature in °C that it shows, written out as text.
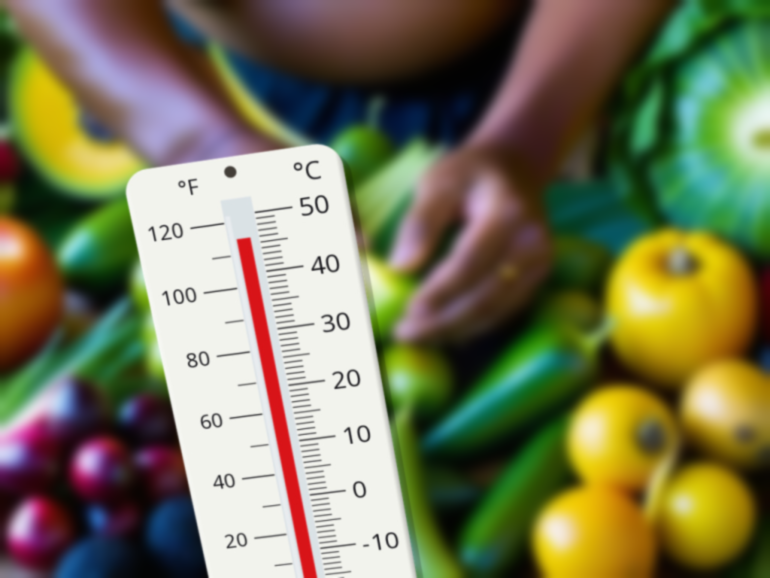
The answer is 46 °C
